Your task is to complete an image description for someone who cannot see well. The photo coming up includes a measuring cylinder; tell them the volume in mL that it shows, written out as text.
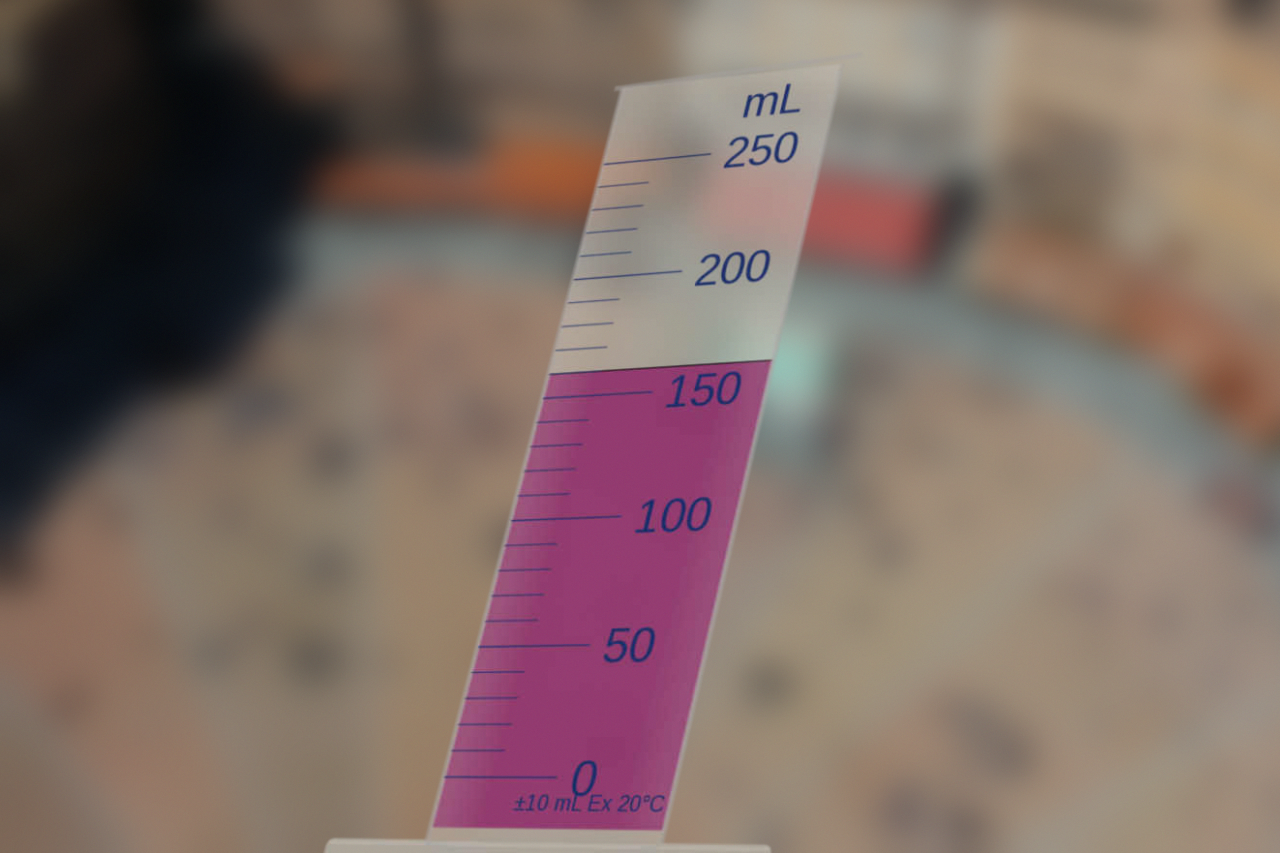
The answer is 160 mL
